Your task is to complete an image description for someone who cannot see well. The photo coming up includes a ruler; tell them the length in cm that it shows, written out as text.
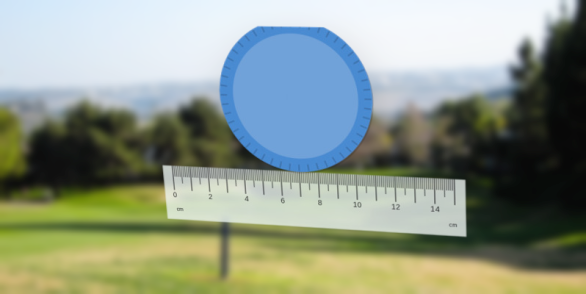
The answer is 8 cm
